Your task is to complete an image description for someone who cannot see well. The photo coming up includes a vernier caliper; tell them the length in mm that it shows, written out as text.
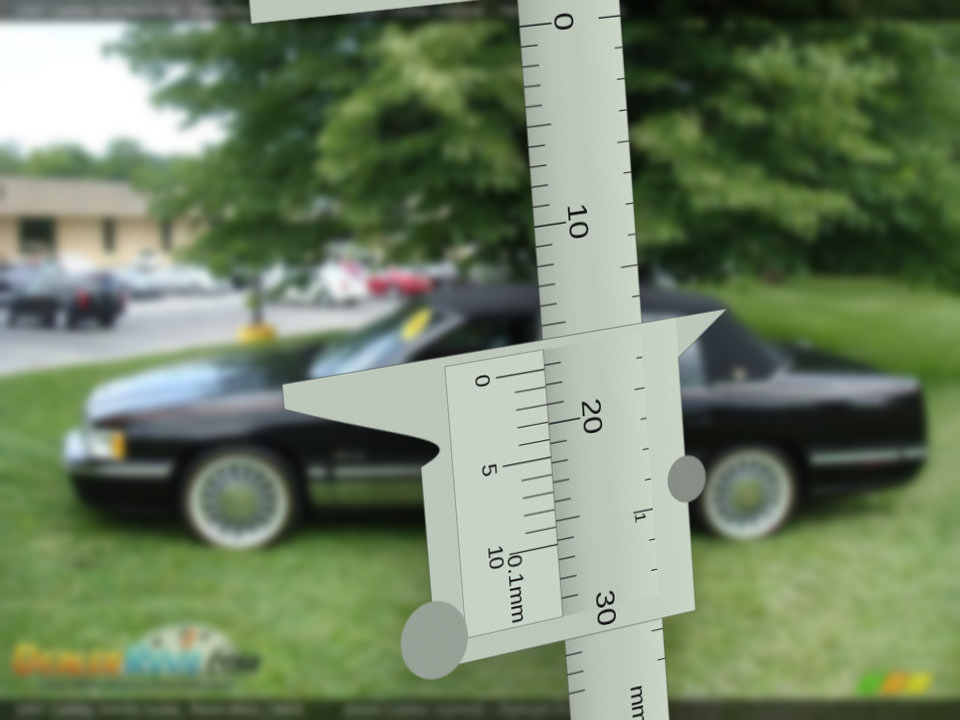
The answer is 17.2 mm
